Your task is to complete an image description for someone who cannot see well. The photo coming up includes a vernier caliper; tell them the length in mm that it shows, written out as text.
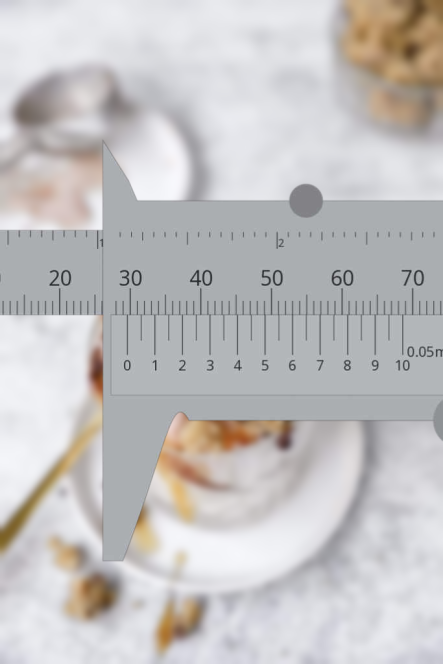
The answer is 29.6 mm
